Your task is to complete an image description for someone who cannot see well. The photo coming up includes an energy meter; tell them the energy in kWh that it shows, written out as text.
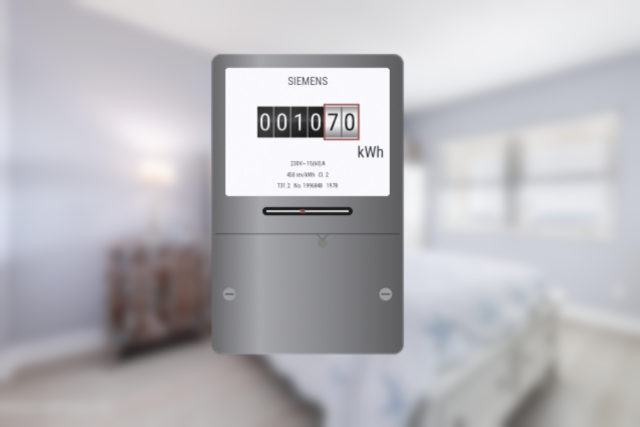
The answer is 10.70 kWh
